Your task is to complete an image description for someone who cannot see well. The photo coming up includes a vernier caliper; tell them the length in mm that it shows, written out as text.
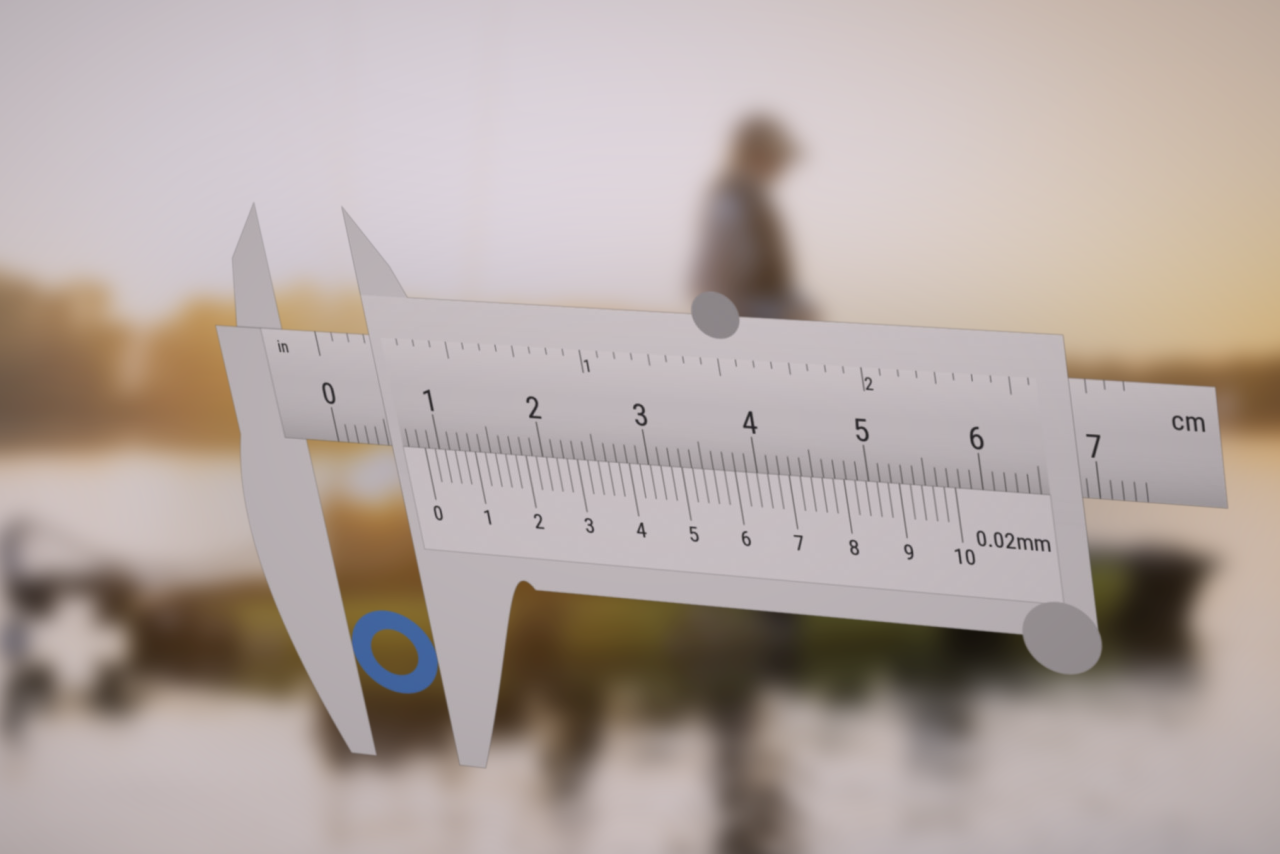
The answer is 8.6 mm
